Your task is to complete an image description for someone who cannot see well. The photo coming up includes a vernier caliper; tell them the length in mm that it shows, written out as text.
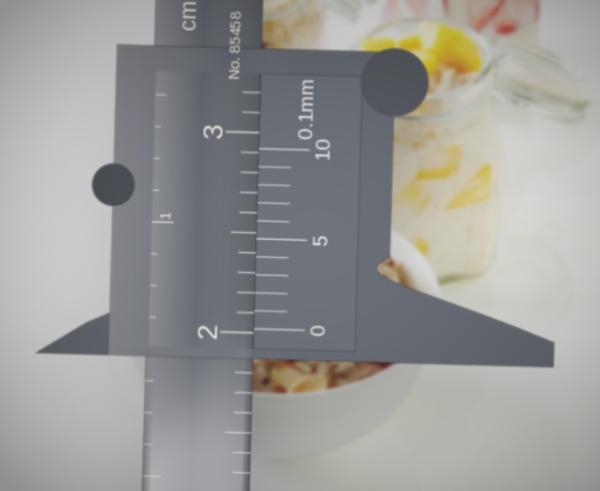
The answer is 20.2 mm
